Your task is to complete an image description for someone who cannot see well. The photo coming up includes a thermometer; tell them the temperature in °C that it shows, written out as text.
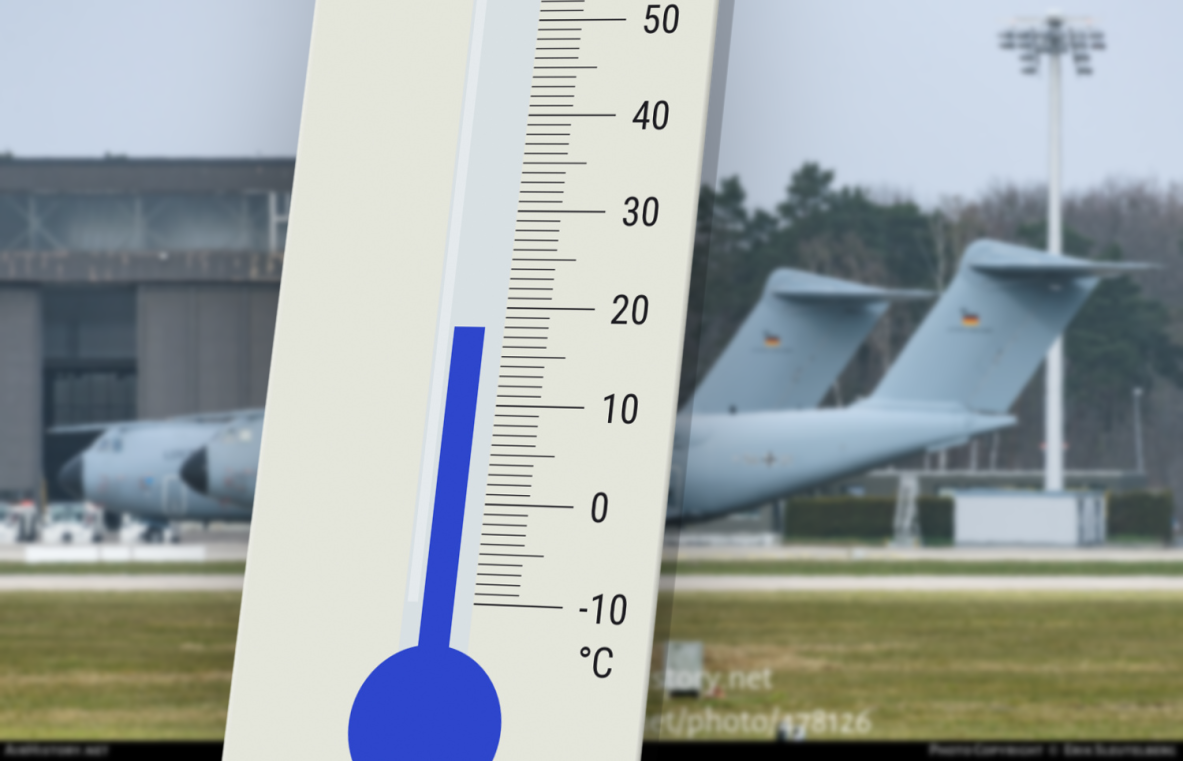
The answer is 18 °C
